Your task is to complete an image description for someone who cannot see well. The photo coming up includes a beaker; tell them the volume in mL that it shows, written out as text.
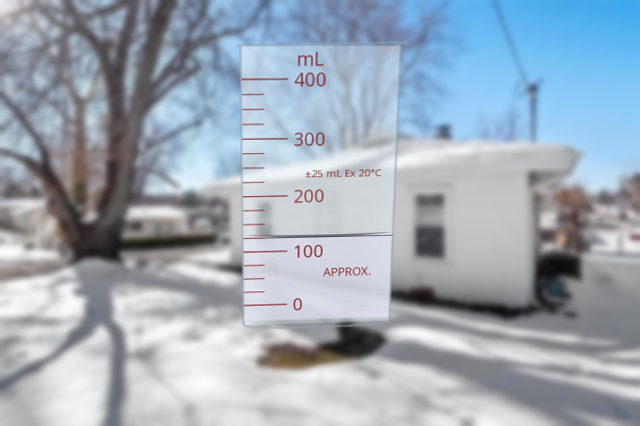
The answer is 125 mL
